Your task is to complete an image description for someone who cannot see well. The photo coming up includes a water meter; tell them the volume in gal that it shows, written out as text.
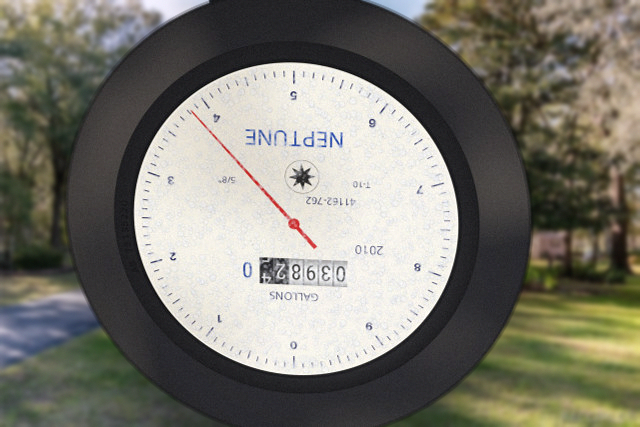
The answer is 398243.8 gal
